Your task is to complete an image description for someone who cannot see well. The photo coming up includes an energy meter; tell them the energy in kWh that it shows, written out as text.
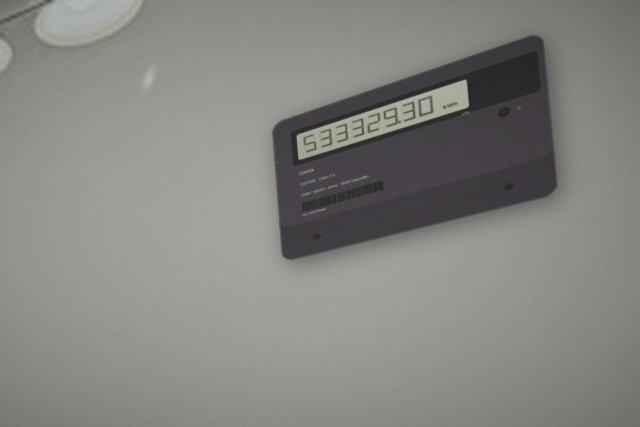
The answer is 533329.30 kWh
